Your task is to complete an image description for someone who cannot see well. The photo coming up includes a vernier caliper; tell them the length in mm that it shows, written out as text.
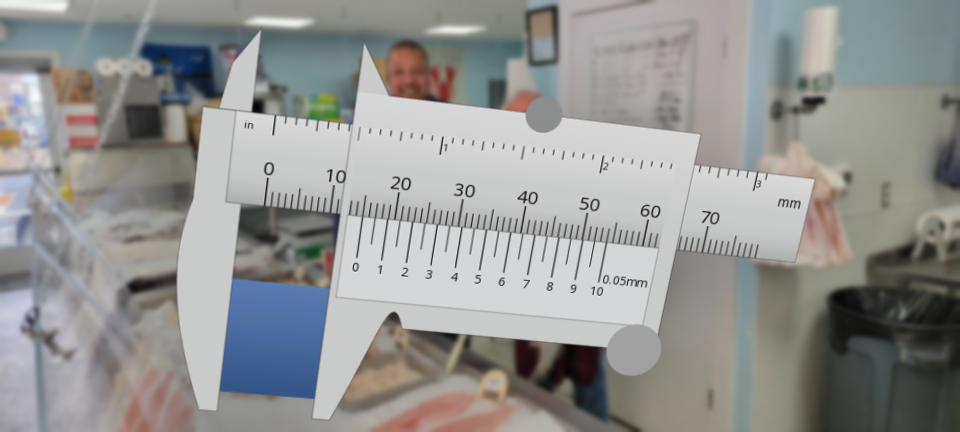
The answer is 15.0 mm
